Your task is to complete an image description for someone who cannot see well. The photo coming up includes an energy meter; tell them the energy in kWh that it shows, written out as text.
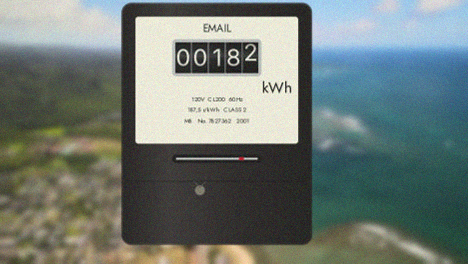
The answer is 182 kWh
